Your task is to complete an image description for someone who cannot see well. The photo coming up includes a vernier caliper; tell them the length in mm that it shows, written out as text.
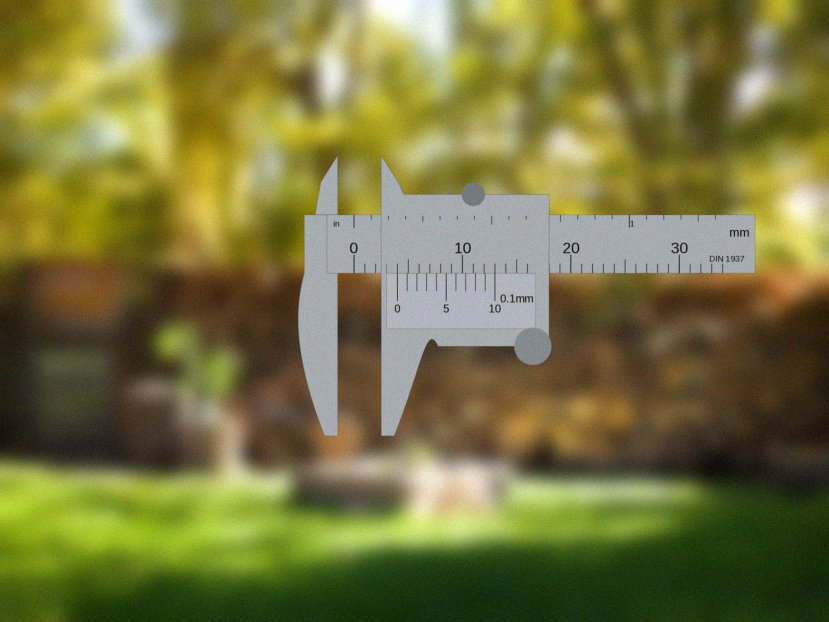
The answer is 4.0 mm
